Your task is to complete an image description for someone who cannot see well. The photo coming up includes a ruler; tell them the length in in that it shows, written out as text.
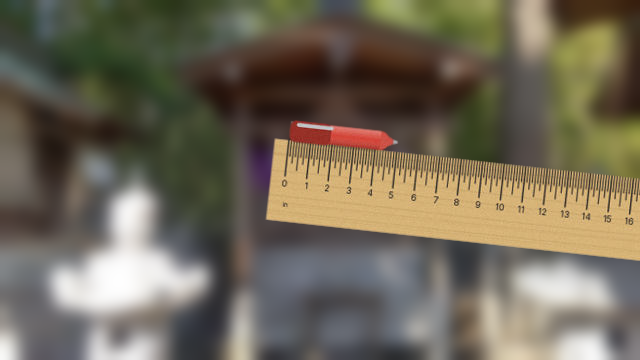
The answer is 5 in
